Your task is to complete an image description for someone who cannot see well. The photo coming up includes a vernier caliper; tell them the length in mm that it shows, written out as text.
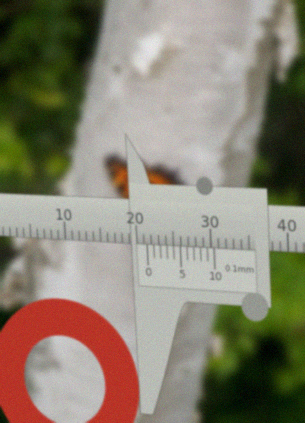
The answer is 21.4 mm
